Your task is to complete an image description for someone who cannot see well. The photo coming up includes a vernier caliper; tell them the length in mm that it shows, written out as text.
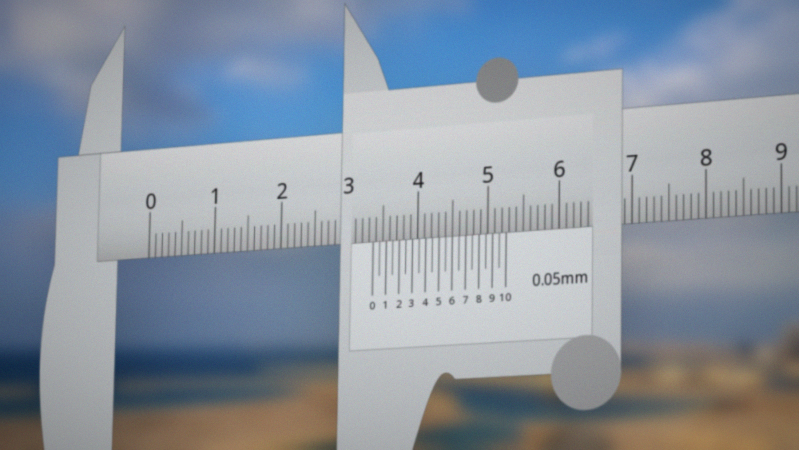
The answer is 33.6 mm
